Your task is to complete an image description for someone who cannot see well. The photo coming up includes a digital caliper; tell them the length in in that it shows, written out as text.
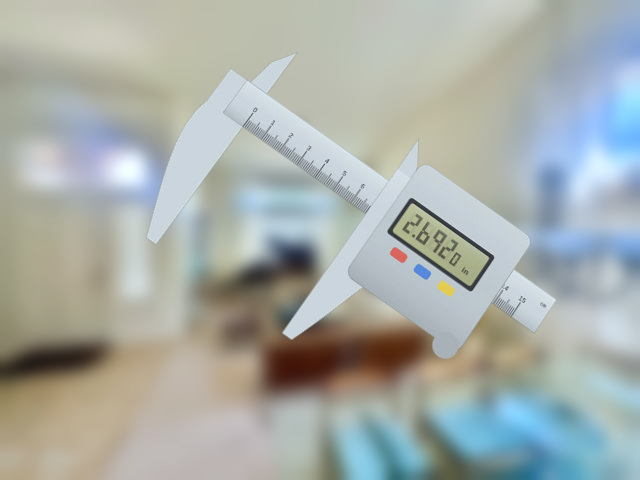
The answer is 2.6920 in
